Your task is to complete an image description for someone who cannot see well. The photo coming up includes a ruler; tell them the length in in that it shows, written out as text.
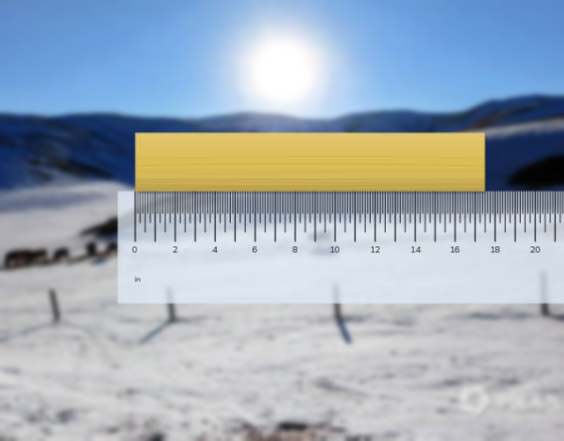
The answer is 17.5 in
